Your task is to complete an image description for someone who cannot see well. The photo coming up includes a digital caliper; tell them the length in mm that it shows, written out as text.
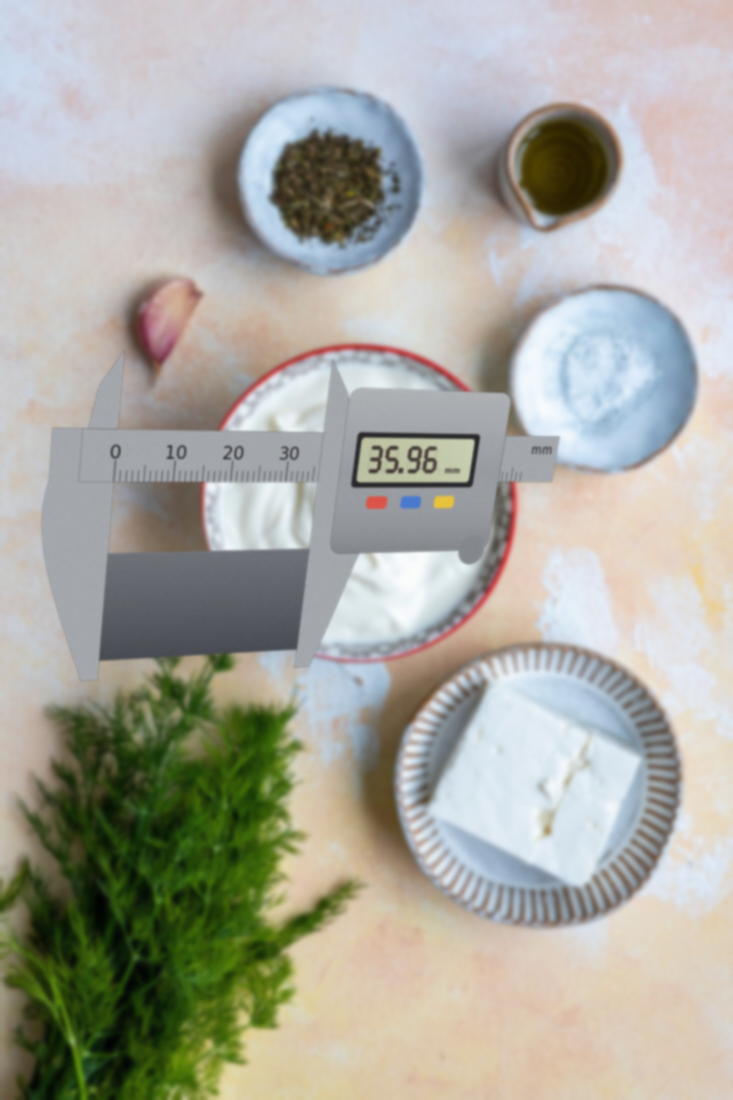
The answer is 35.96 mm
